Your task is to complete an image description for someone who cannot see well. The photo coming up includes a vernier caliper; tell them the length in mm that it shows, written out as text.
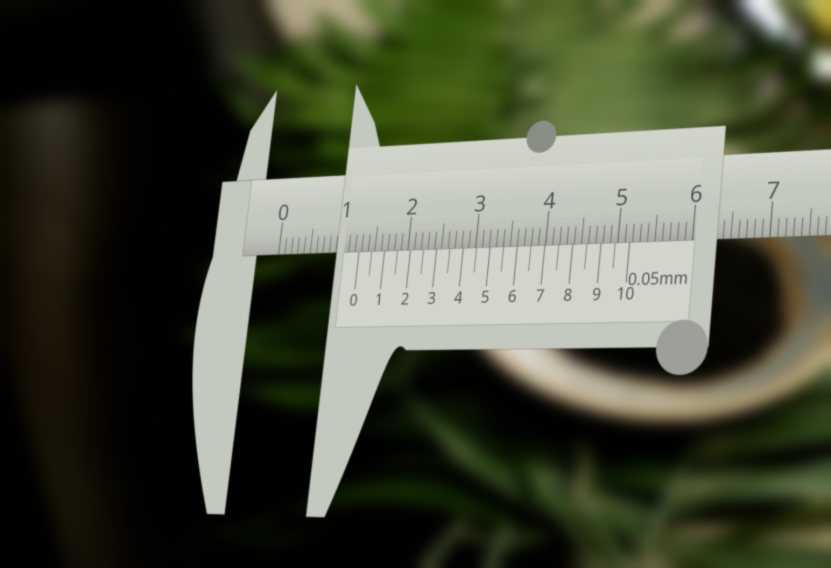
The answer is 12.6 mm
